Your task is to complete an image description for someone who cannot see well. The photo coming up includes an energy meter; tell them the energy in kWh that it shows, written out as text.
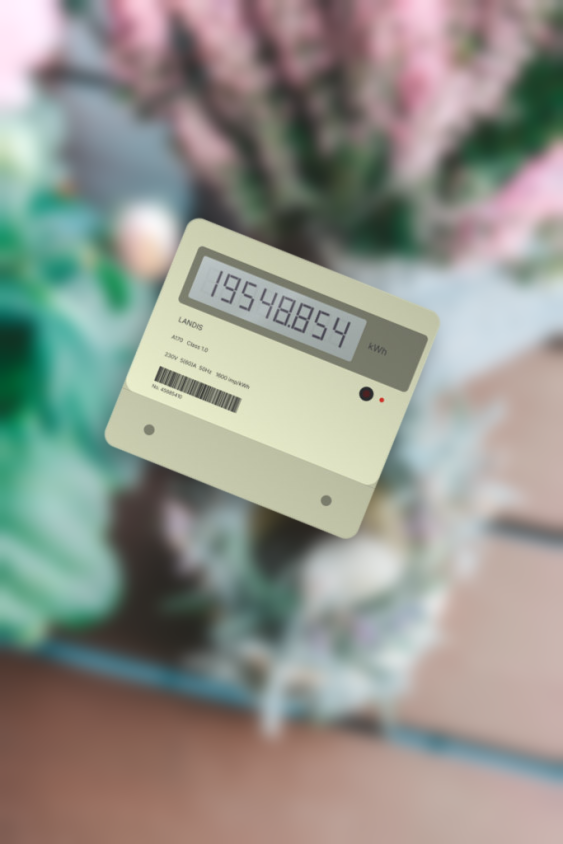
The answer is 19548.854 kWh
